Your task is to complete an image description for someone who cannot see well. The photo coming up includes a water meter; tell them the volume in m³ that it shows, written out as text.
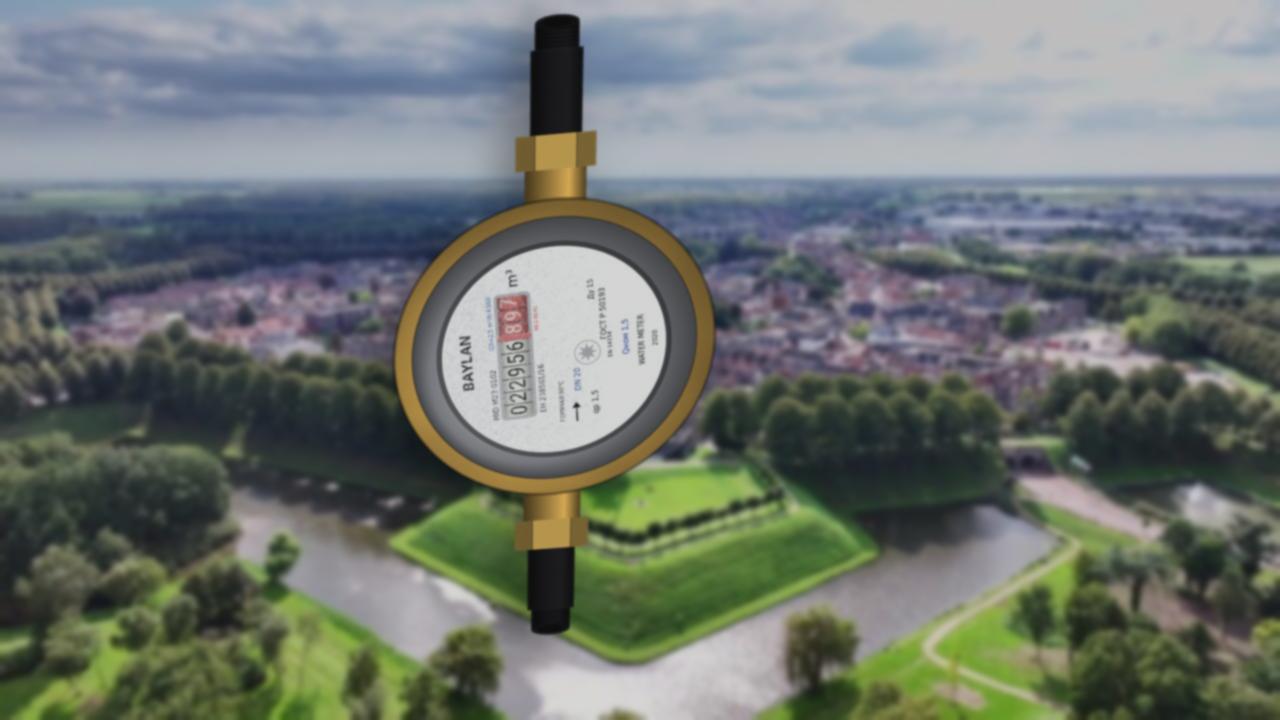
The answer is 22956.897 m³
